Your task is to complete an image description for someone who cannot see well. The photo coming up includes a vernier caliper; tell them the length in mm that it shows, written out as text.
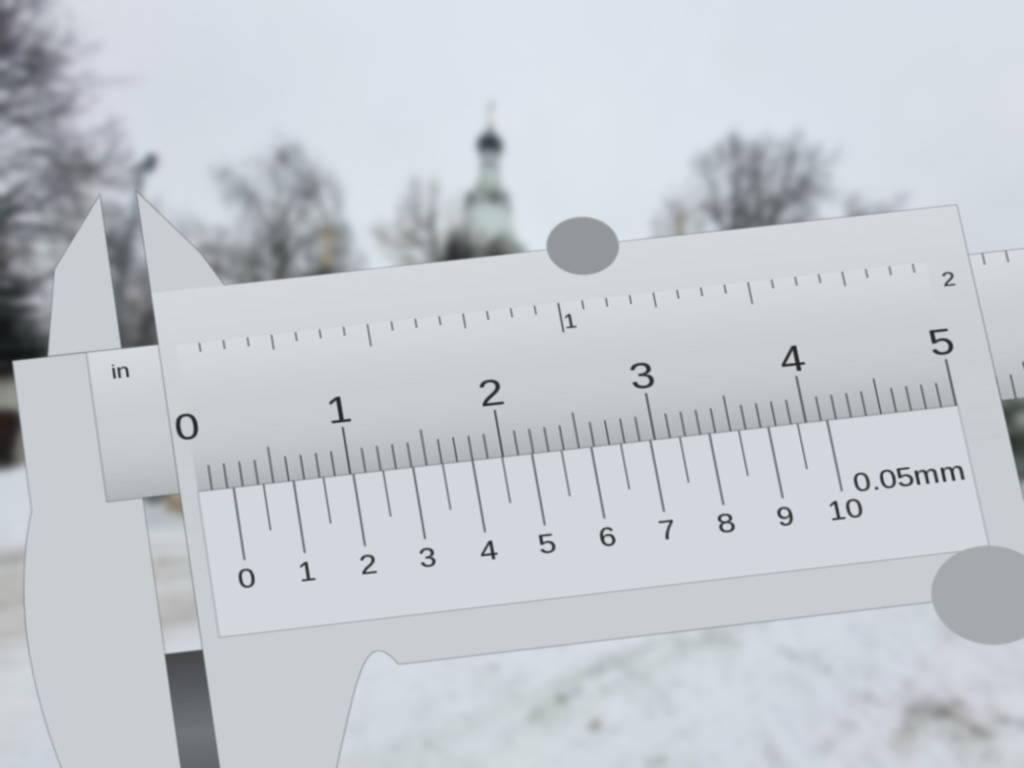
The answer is 2.4 mm
